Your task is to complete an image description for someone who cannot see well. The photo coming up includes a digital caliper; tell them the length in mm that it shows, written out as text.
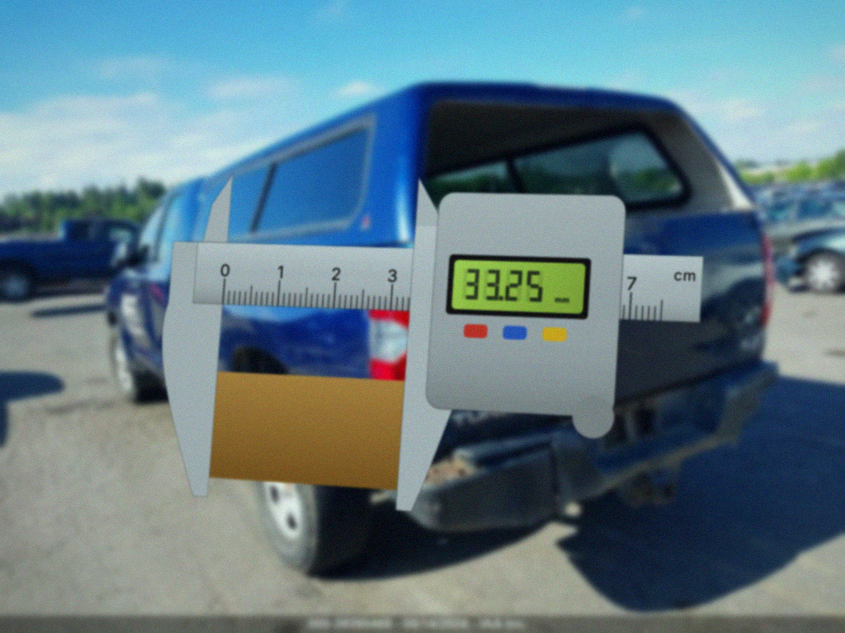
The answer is 33.25 mm
